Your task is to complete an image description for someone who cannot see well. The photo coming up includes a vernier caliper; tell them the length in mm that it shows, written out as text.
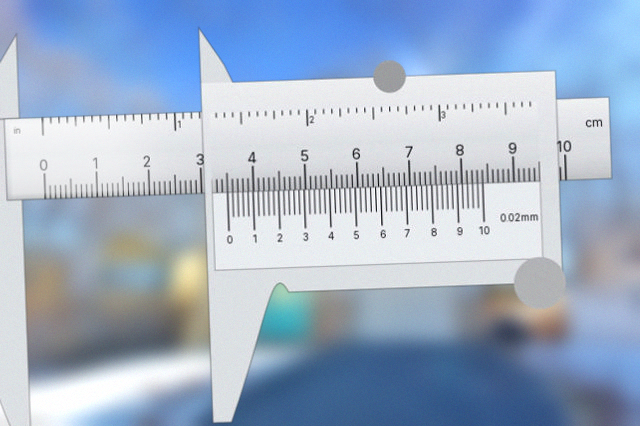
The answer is 35.0 mm
